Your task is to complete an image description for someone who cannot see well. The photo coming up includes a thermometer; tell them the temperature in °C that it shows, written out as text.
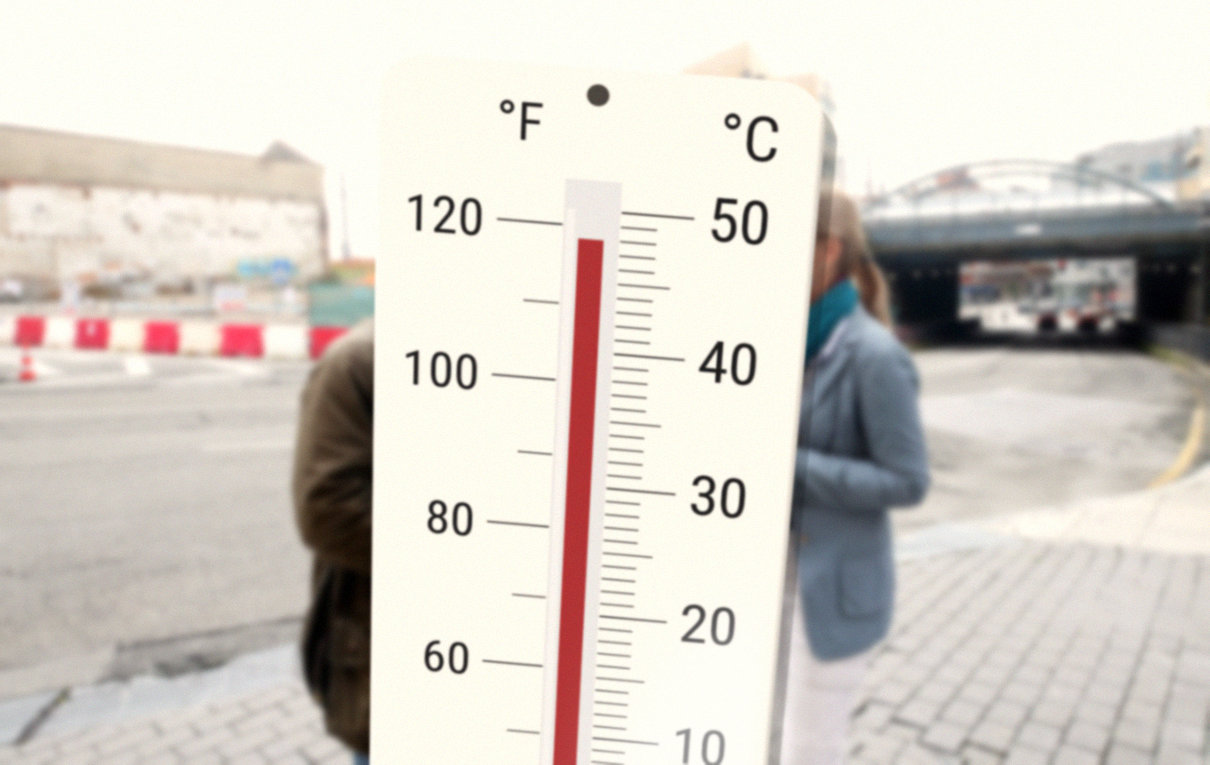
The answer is 48 °C
